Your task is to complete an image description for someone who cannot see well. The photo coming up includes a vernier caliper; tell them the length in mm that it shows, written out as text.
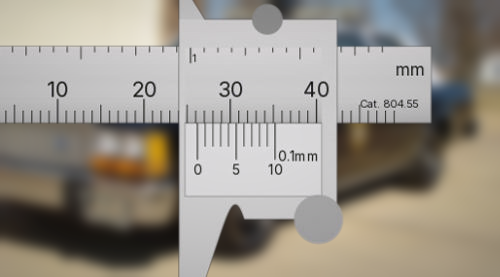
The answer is 26.2 mm
